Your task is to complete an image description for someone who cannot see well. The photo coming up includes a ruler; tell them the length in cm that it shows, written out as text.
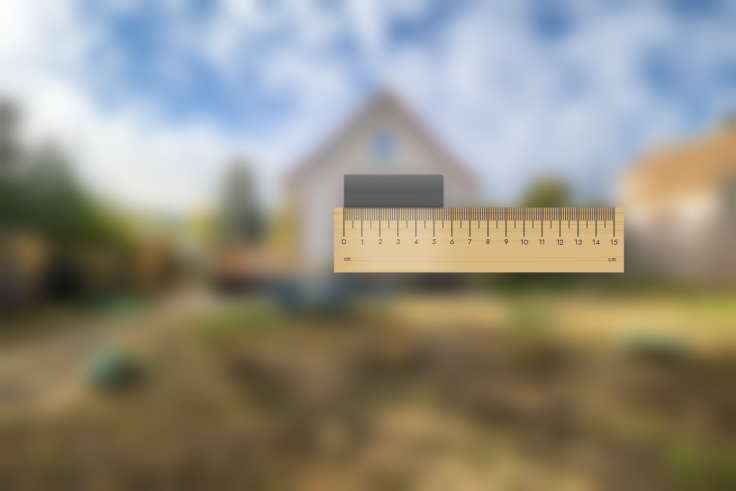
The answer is 5.5 cm
